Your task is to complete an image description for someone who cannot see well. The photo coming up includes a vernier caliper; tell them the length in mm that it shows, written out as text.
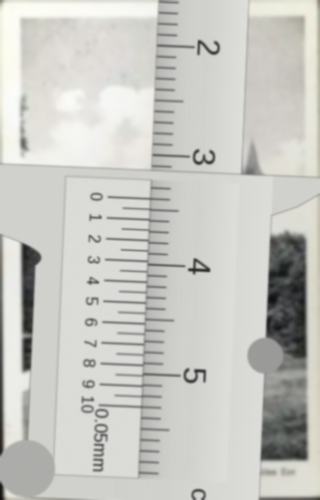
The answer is 34.0 mm
